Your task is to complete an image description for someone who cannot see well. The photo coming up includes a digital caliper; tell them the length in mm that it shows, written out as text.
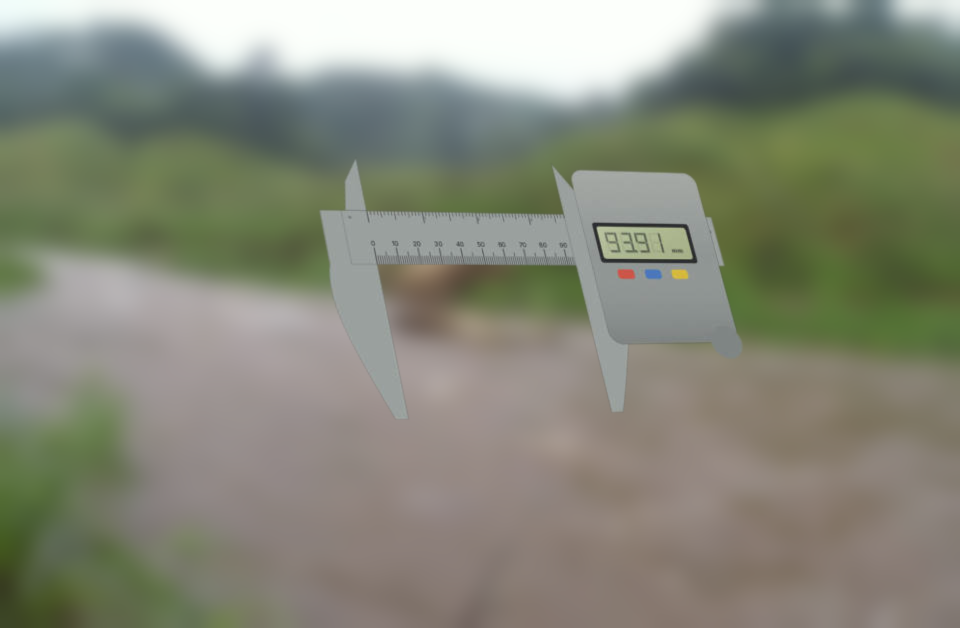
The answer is 93.91 mm
